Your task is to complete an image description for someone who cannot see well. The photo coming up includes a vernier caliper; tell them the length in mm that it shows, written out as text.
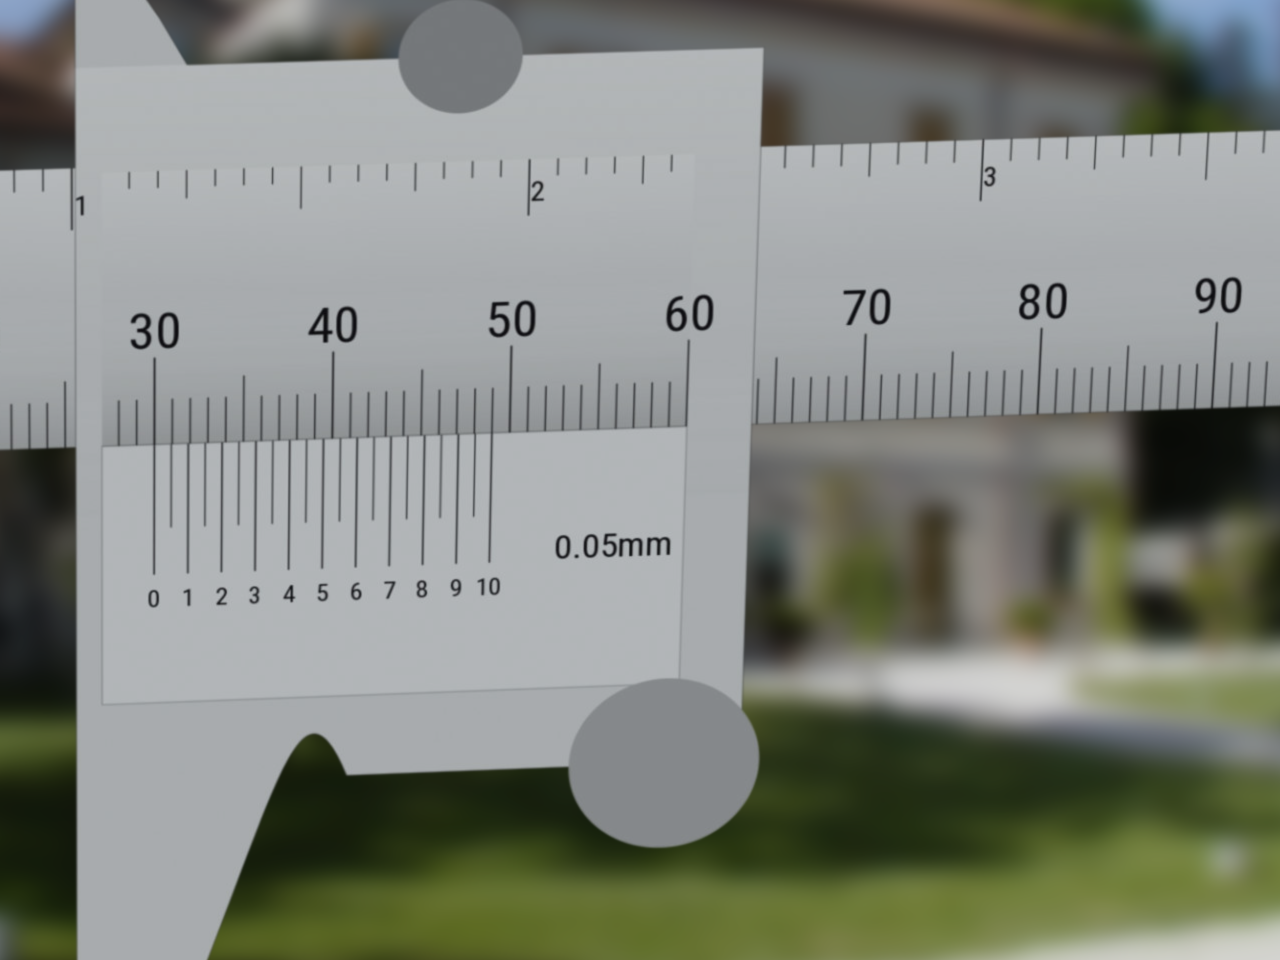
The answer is 30.0 mm
